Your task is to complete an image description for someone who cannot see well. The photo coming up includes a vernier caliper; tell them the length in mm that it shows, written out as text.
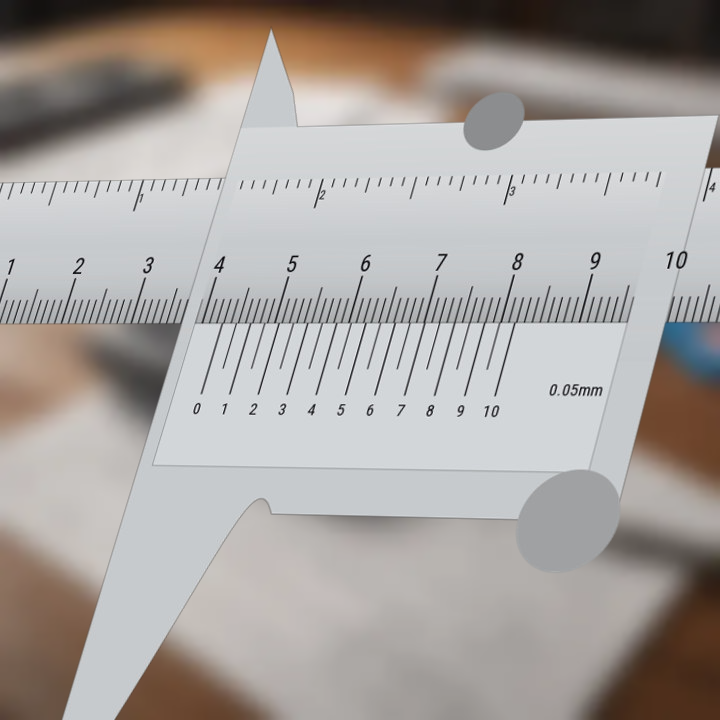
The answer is 42.8 mm
